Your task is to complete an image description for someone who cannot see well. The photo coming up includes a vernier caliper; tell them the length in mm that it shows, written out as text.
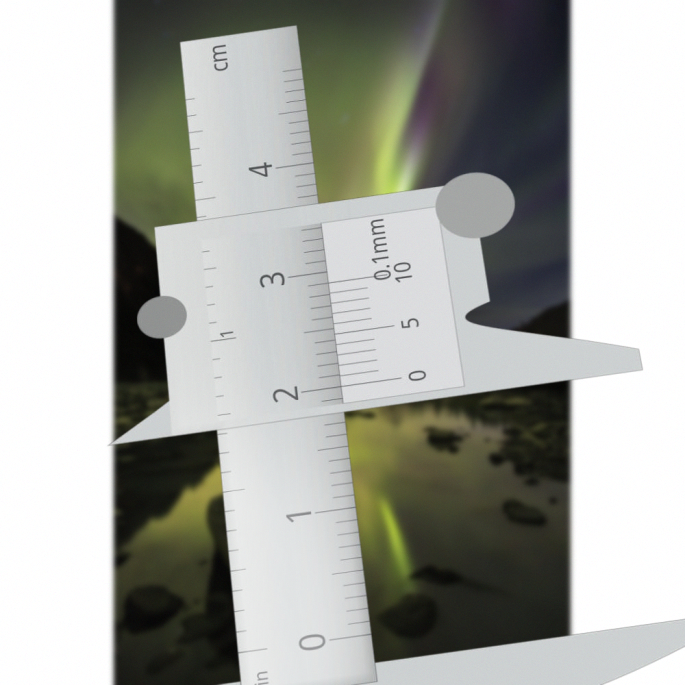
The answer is 20.0 mm
